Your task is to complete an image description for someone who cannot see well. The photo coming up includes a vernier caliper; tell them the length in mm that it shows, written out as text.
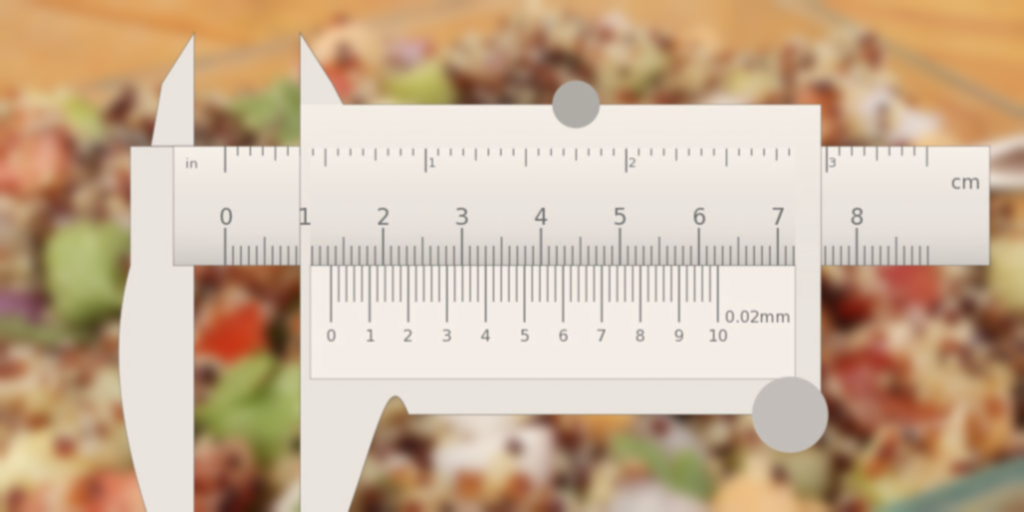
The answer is 13.4 mm
